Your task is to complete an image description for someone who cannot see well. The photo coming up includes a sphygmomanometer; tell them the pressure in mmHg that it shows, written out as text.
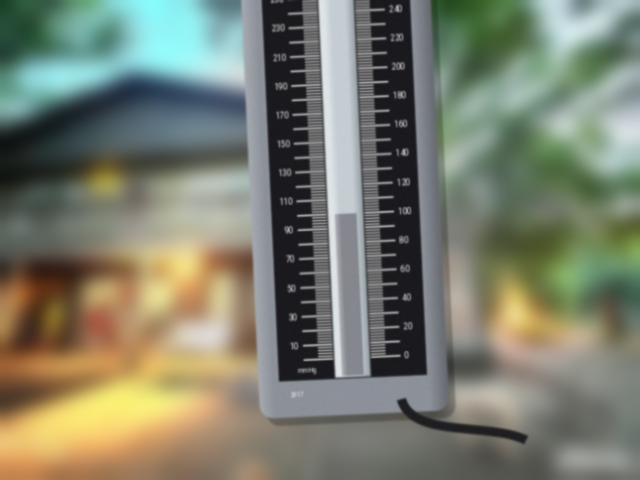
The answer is 100 mmHg
